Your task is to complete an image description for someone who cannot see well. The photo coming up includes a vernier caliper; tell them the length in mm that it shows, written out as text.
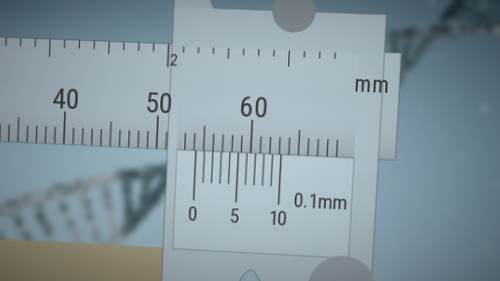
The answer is 54.2 mm
